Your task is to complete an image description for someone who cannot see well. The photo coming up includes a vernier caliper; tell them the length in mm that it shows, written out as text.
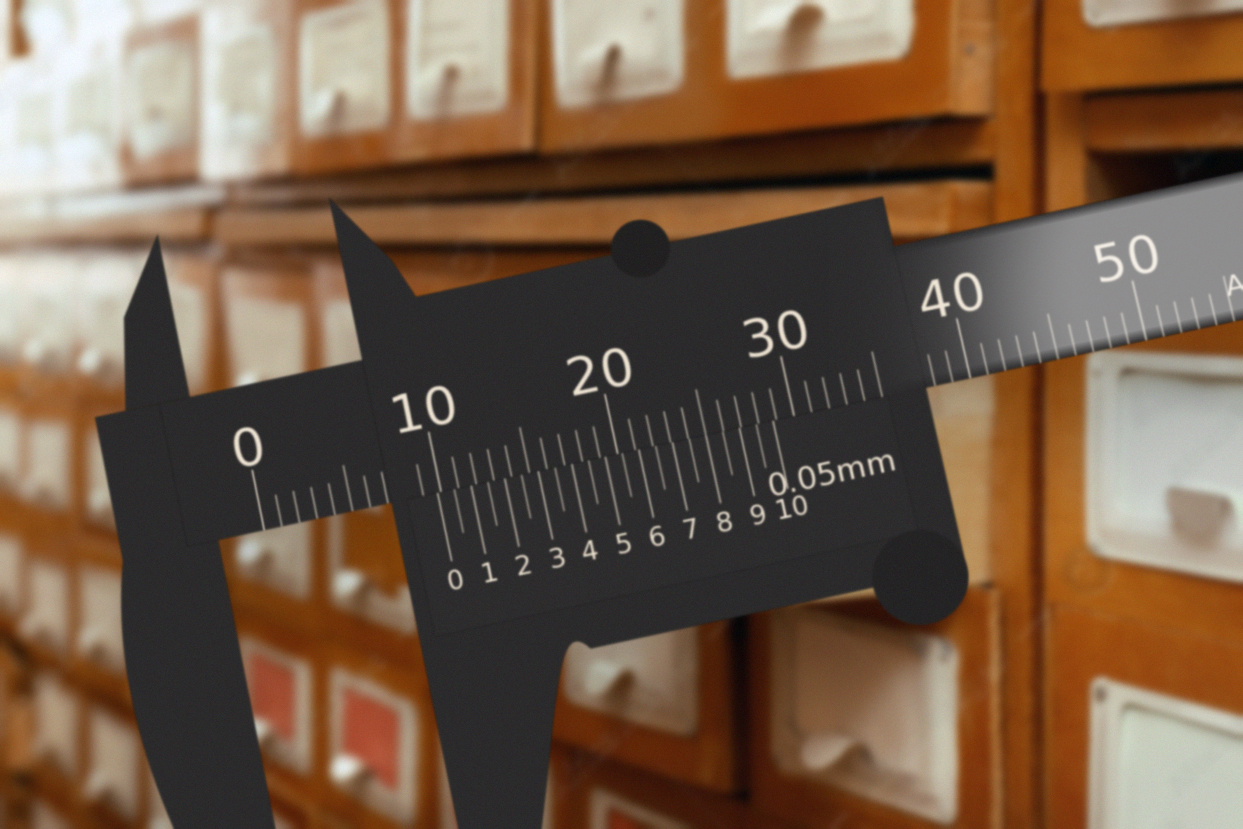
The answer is 9.8 mm
